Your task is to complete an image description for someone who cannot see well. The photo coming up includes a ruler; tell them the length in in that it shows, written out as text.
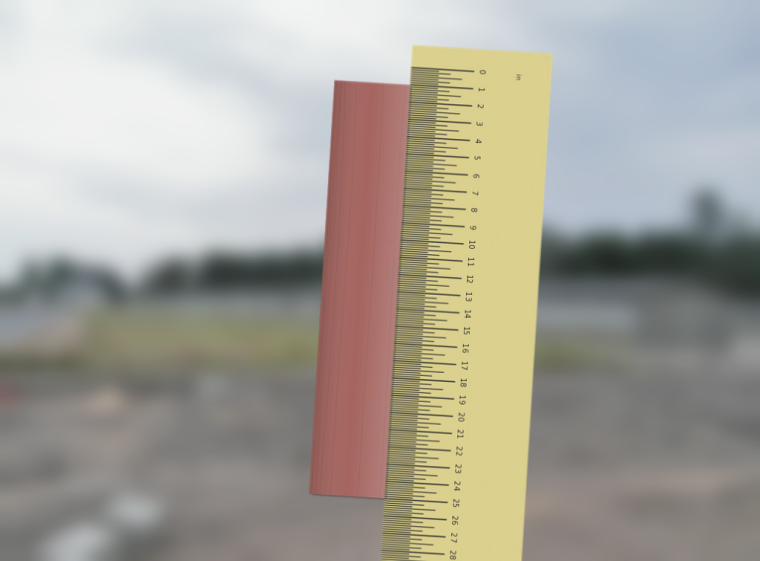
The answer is 24 in
